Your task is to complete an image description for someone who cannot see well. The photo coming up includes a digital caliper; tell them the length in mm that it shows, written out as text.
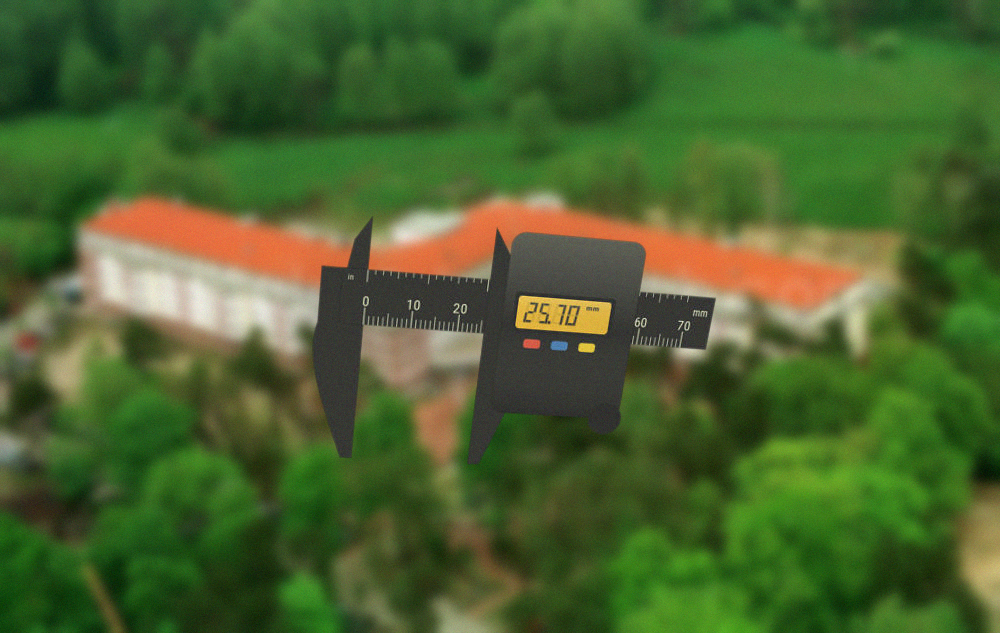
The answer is 25.70 mm
